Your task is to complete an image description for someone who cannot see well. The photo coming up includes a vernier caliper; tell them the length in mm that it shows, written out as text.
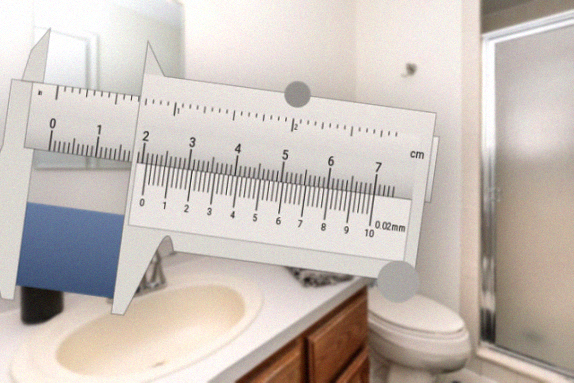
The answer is 21.0 mm
